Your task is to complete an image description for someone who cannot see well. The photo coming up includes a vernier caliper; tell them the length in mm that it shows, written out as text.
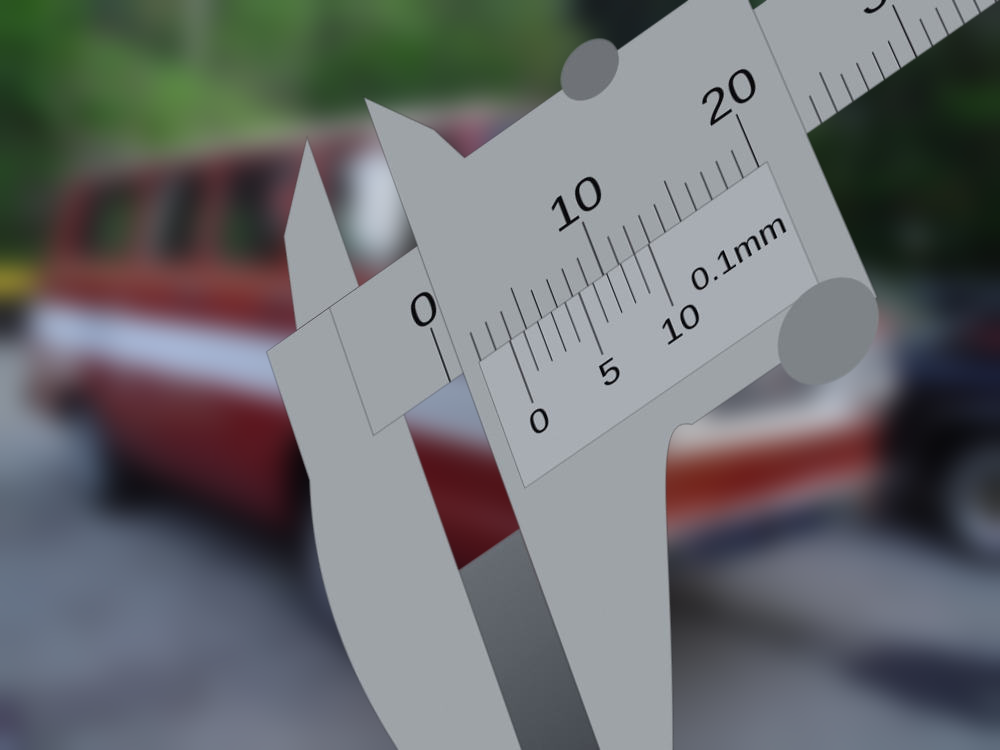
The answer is 3.9 mm
